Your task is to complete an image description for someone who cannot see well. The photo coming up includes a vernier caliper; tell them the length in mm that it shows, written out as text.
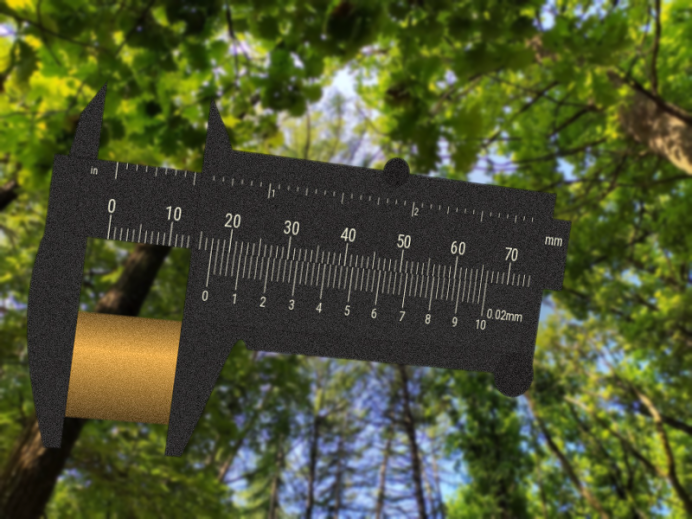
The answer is 17.0 mm
